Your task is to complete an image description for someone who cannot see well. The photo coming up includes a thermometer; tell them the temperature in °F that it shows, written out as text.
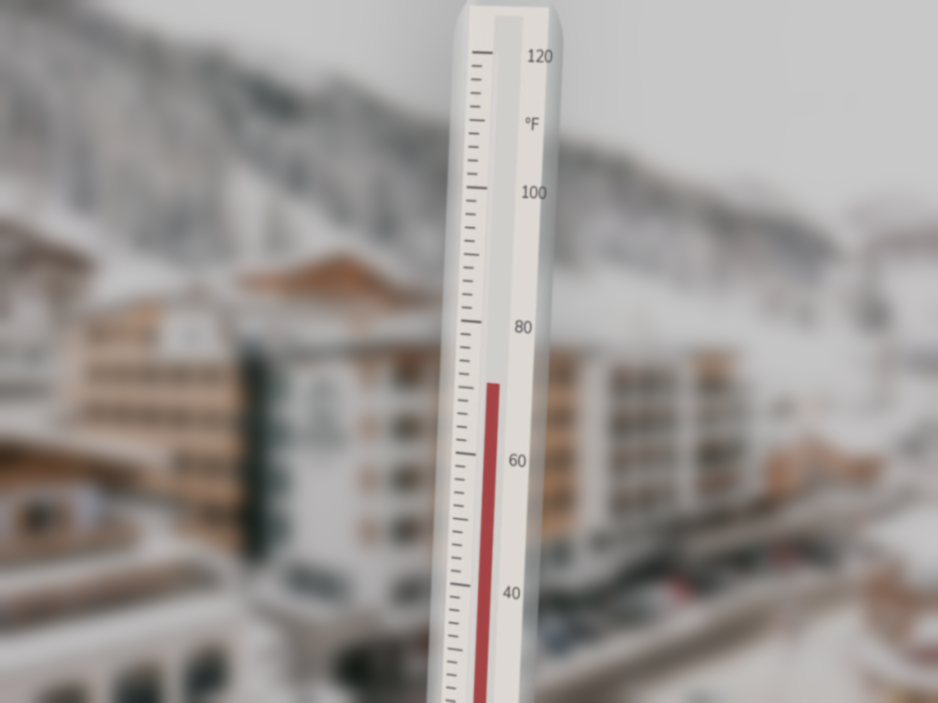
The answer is 71 °F
